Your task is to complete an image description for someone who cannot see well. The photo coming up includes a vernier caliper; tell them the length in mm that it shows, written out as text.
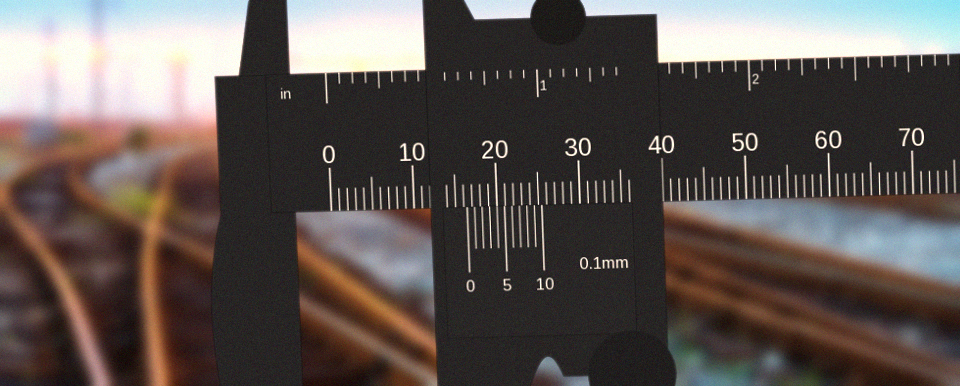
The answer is 16.4 mm
